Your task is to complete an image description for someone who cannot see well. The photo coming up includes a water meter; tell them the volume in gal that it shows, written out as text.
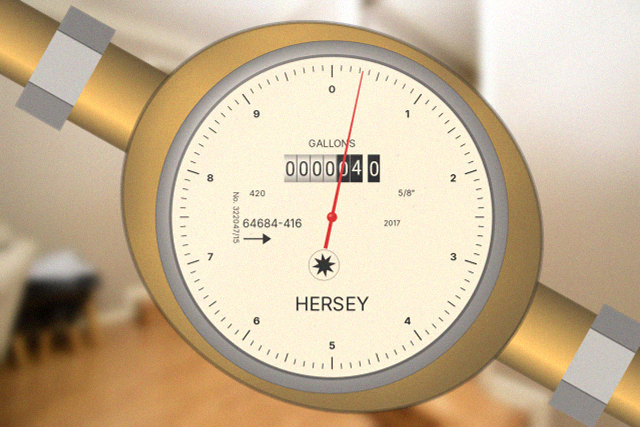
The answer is 40.3 gal
